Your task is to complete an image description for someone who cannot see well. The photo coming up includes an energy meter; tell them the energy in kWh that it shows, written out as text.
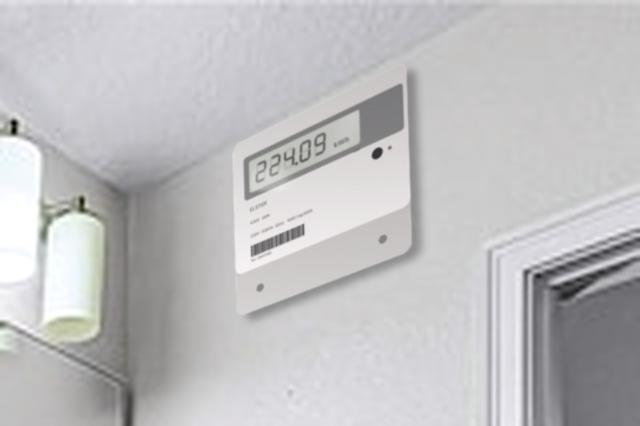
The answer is 224.09 kWh
